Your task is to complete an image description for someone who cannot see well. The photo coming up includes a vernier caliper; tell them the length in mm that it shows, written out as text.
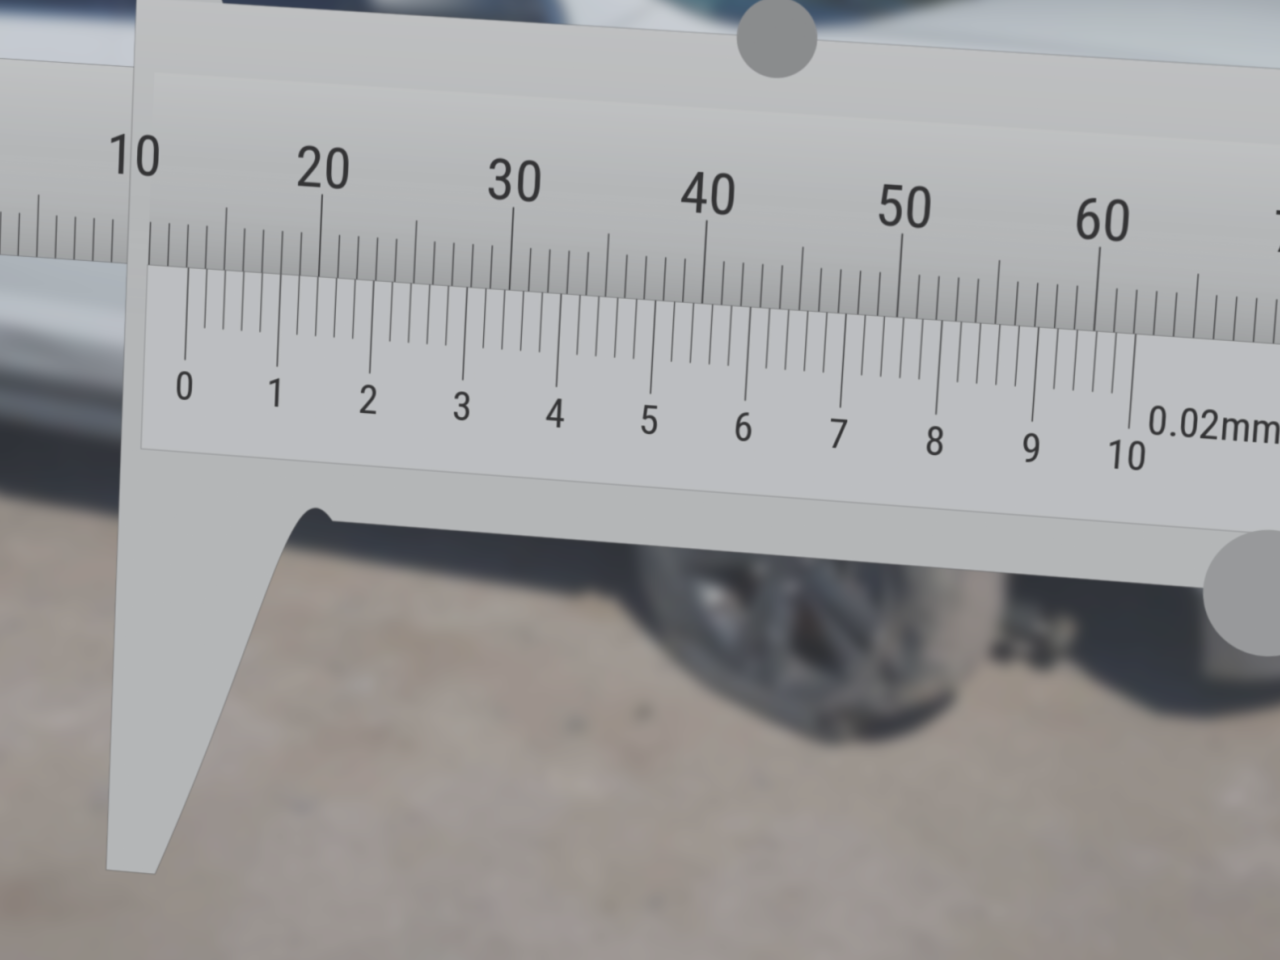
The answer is 13.1 mm
